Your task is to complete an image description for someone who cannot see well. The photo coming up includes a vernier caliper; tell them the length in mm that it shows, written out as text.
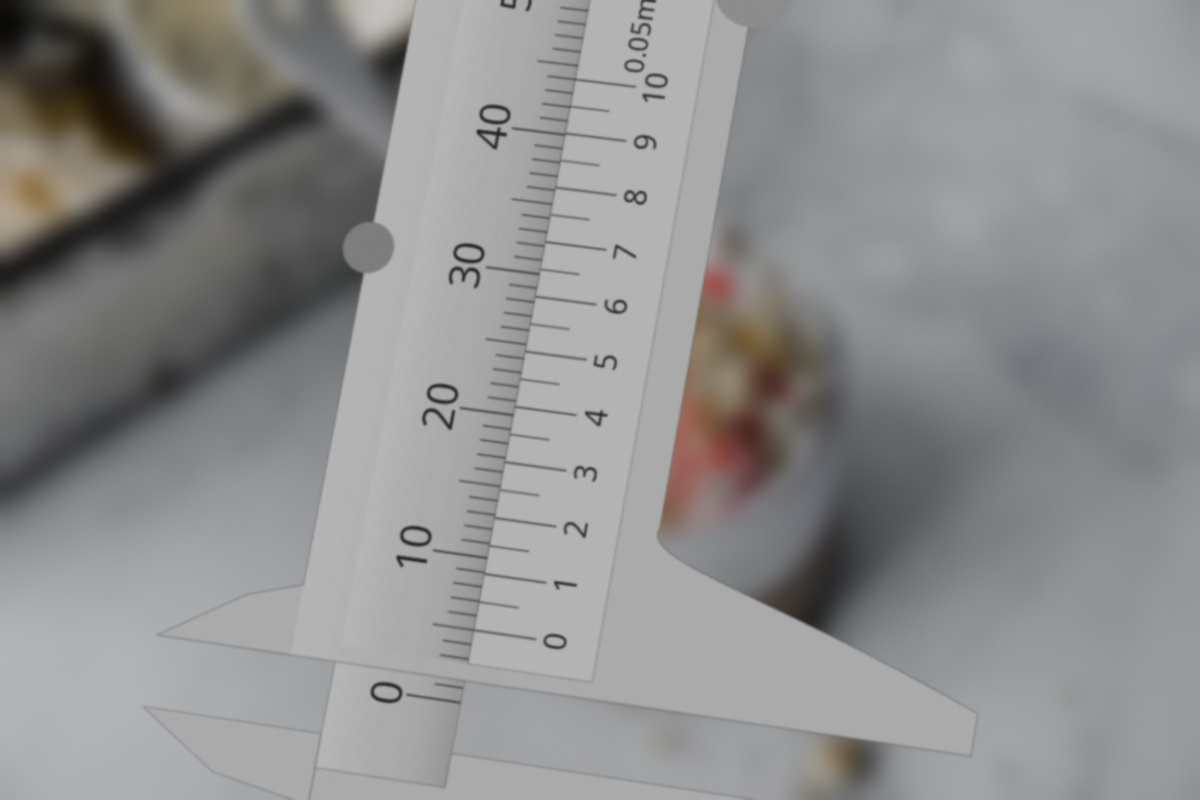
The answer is 5.0 mm
